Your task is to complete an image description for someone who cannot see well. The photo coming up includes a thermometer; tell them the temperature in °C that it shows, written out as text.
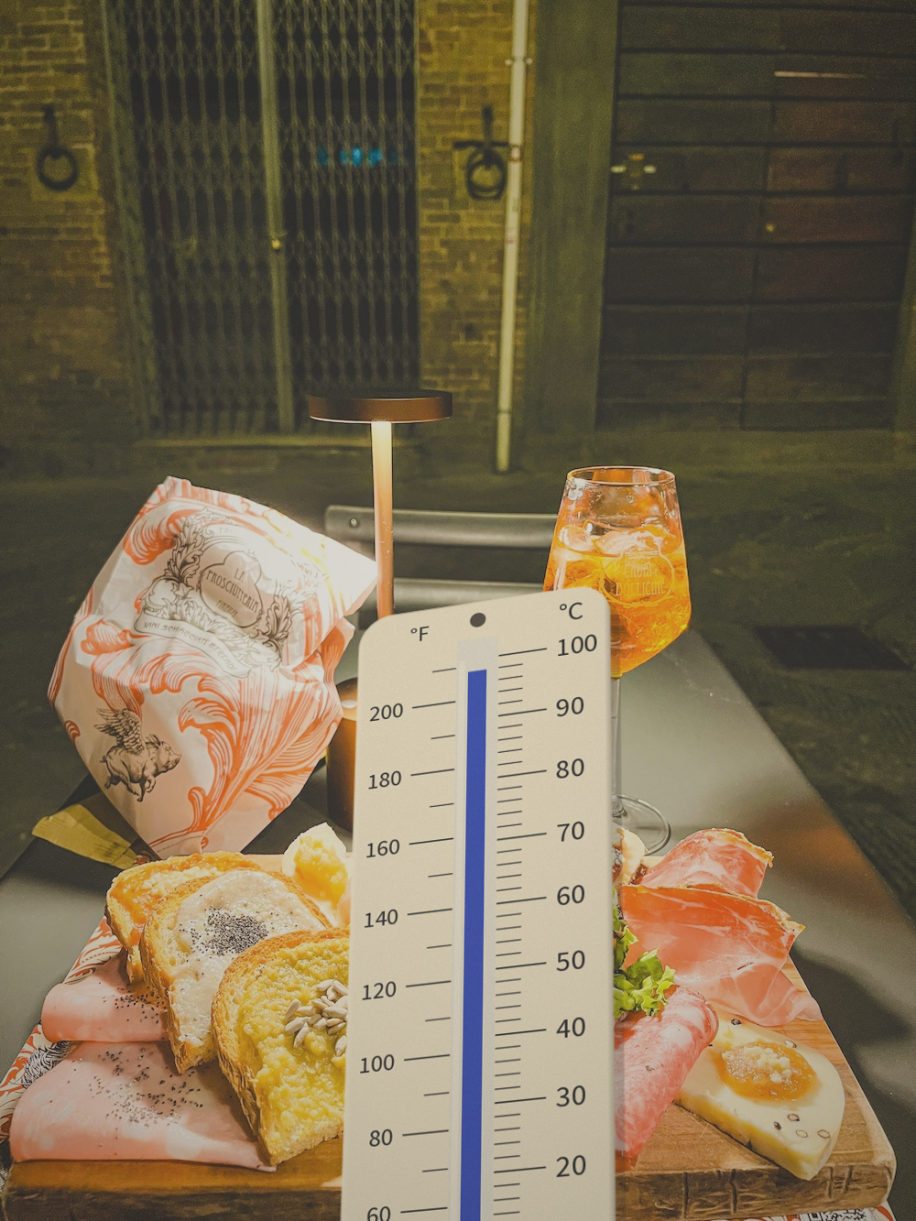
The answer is 98 °C
